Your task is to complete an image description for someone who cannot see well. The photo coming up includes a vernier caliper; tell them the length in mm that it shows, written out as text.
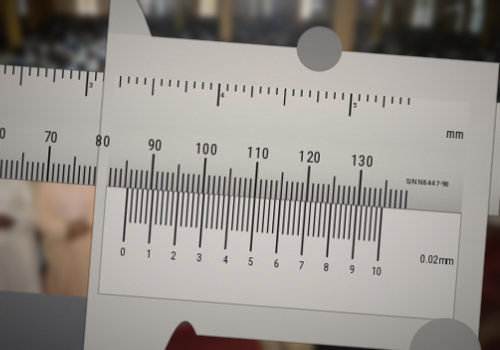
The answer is 85.5 mm
